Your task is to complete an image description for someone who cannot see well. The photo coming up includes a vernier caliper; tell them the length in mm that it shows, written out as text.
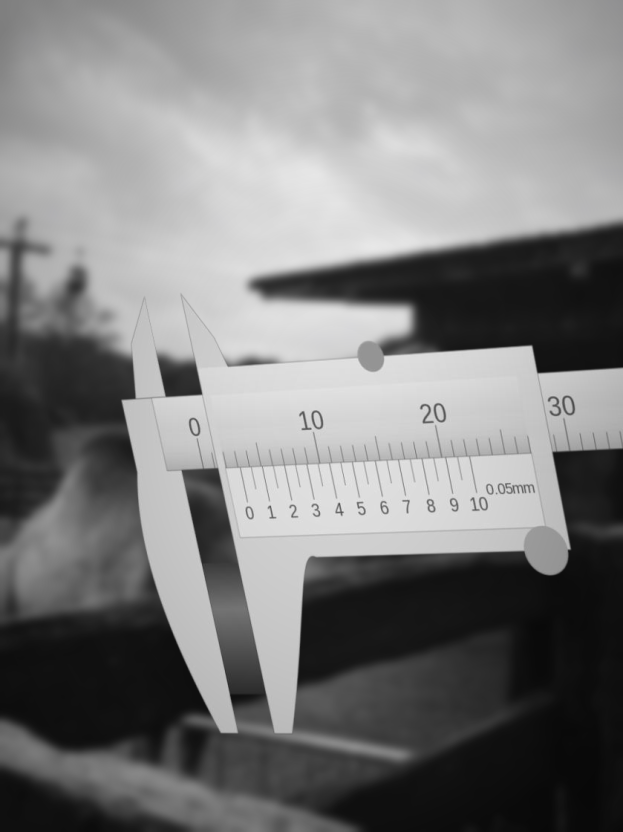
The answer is 3.2 mm
